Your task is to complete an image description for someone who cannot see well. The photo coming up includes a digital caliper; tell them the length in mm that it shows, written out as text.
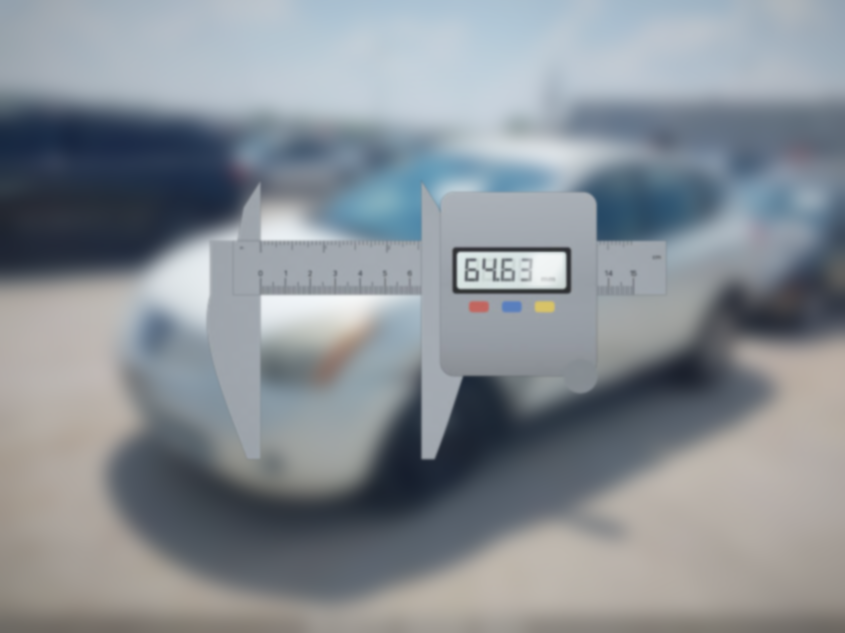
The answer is 64.63 mm
